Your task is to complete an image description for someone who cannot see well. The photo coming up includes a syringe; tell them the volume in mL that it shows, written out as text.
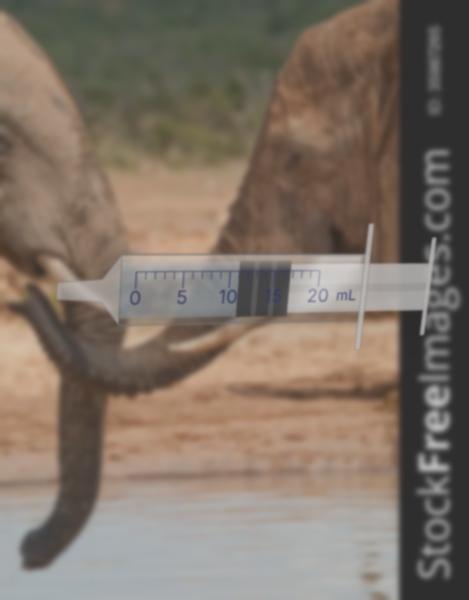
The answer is 11 mL
